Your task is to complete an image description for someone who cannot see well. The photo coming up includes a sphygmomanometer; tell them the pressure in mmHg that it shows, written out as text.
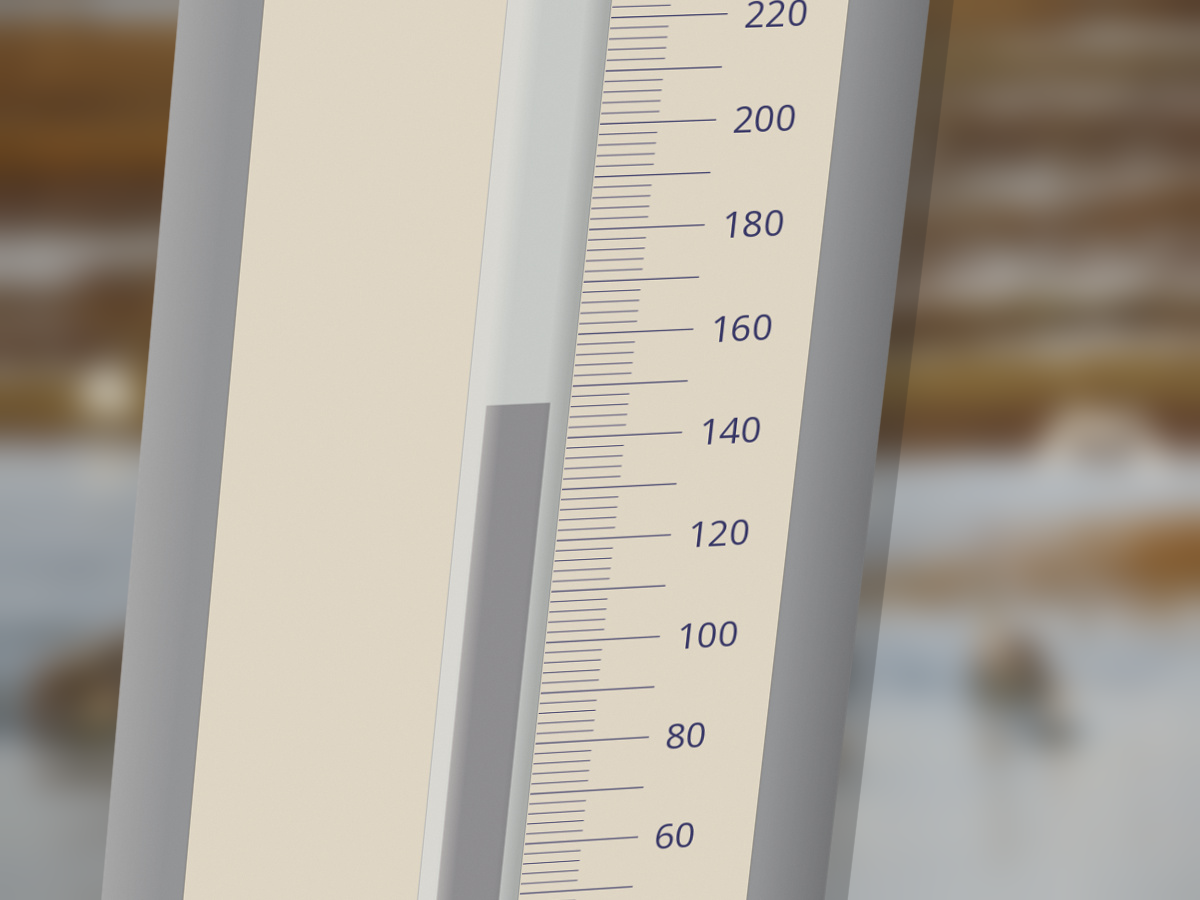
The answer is 147 mmHg
